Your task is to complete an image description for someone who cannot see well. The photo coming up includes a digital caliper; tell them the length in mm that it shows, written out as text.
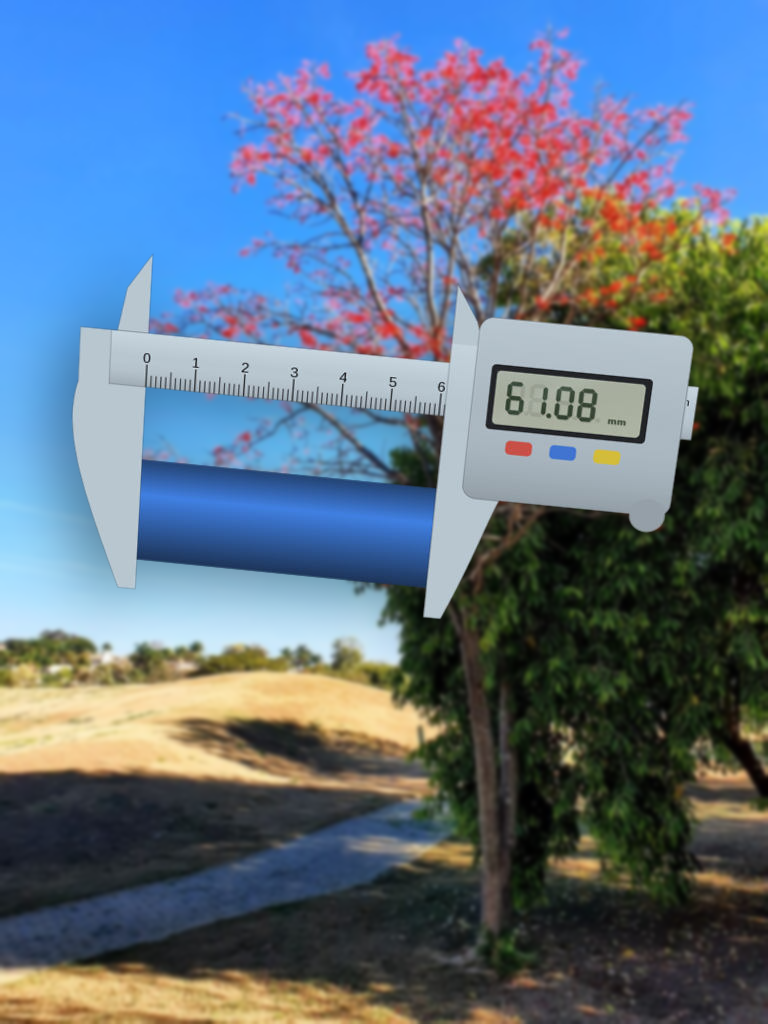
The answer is 61.08 mm
